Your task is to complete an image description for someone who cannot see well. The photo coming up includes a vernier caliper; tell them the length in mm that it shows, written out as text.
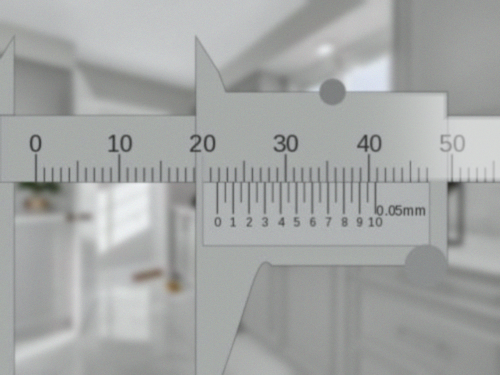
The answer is 21.8 mm
